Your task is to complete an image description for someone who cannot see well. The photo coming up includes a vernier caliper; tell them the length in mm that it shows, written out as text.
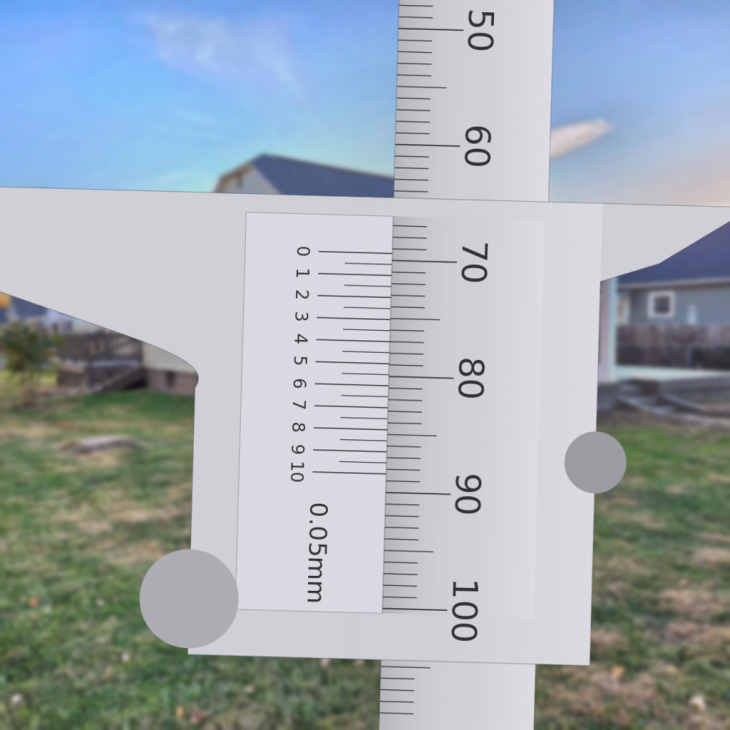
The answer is 69.4 mm
